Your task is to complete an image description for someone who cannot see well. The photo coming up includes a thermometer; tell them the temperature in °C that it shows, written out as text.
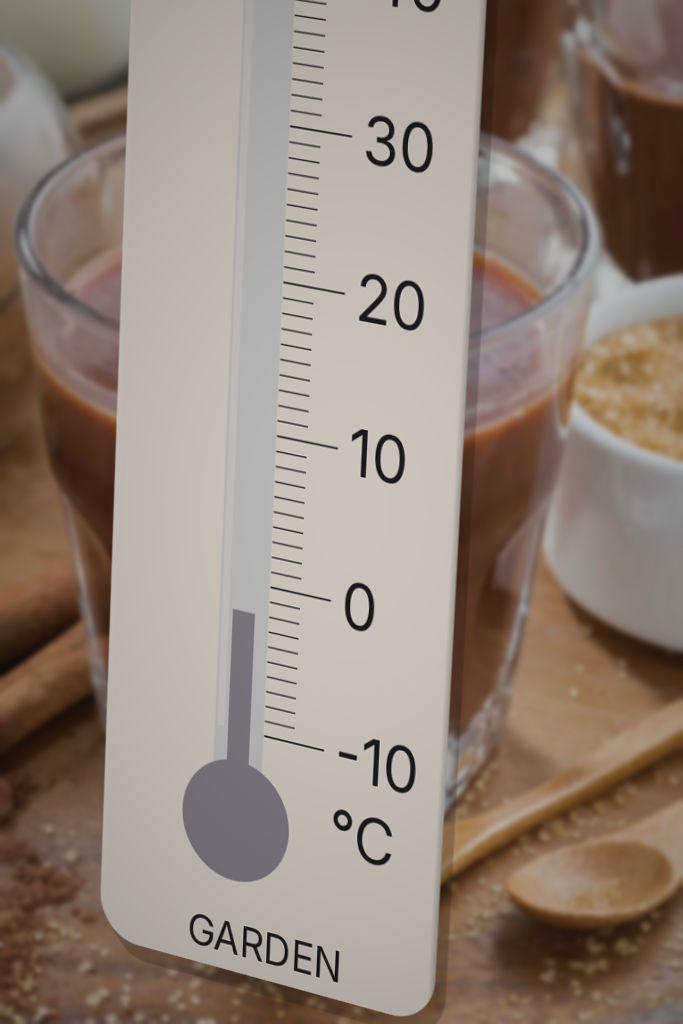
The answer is -2 °C
